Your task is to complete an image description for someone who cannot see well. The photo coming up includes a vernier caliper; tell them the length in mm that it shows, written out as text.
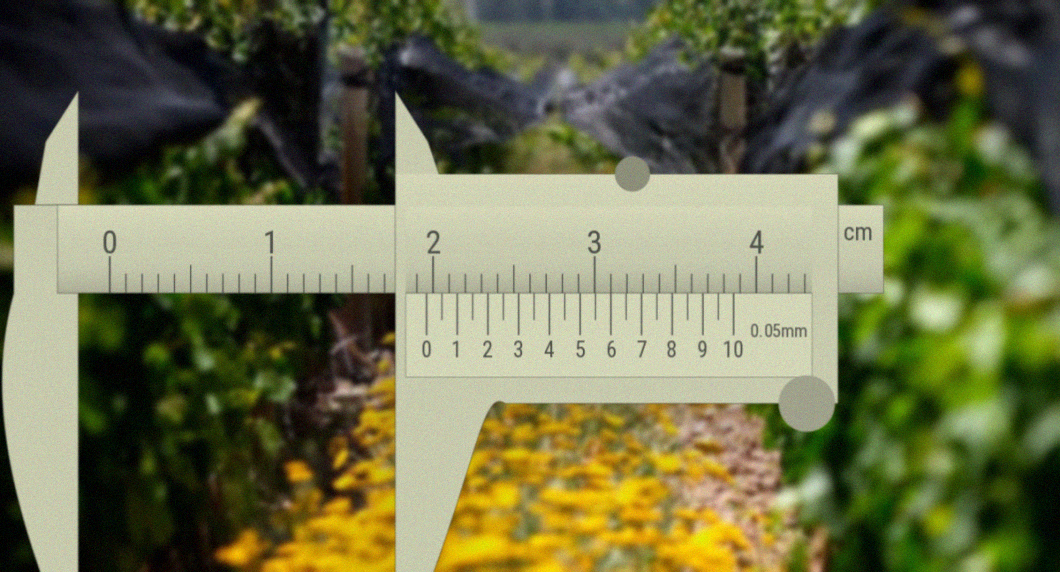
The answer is 19.6 mm
